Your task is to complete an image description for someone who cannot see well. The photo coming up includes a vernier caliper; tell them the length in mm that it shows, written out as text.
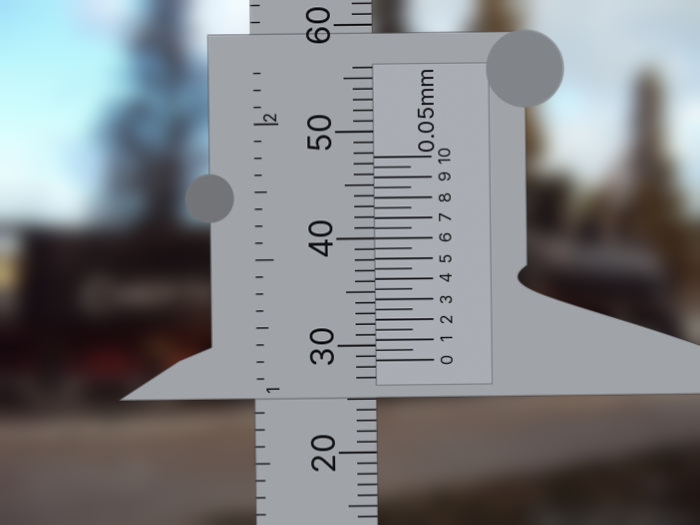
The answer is 28.6 mm
